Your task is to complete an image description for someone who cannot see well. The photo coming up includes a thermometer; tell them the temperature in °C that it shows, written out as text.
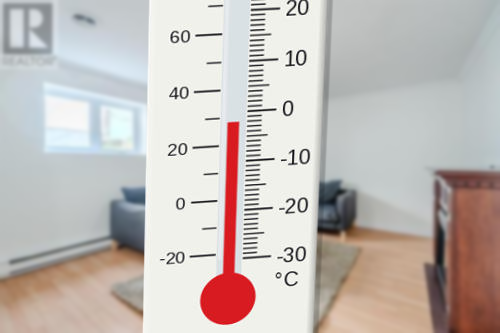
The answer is -2 °C
